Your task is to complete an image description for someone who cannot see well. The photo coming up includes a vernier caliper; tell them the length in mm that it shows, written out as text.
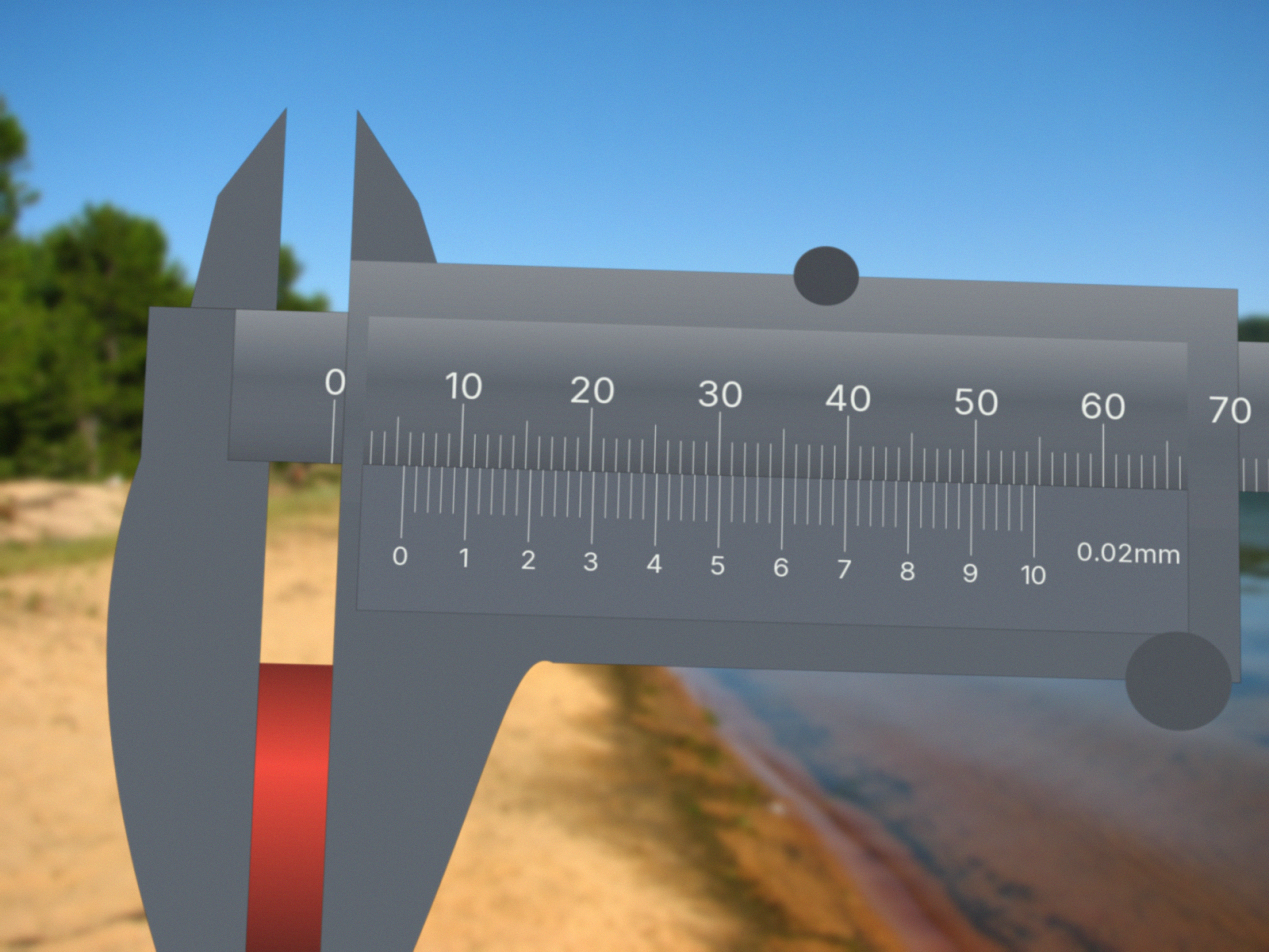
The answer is 5.6 mm
